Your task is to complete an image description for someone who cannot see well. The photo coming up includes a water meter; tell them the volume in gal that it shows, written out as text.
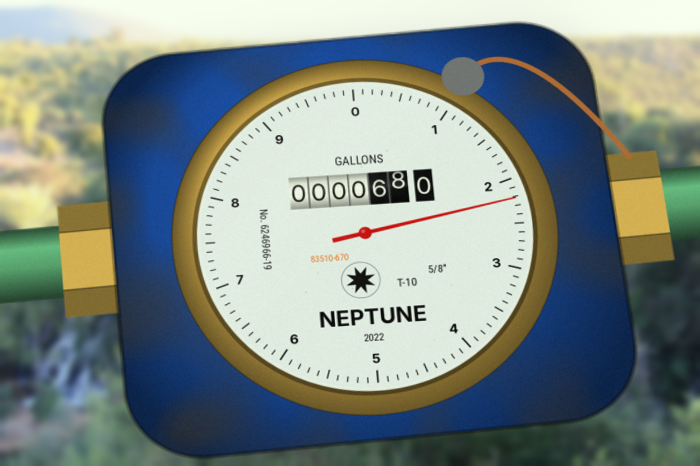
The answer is 682.2 gal
